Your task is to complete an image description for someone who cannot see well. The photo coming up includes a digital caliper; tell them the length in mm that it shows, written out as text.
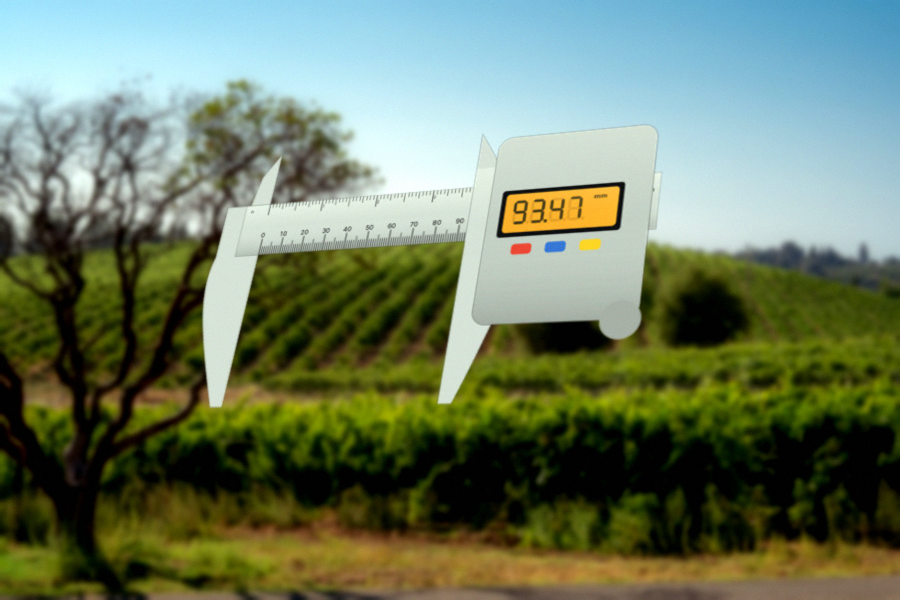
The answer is 93.47 mm
